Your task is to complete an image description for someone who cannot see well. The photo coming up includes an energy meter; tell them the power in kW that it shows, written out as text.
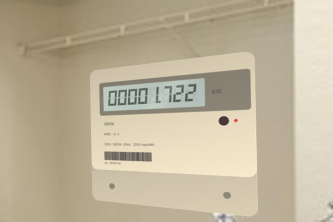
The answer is 1.722 kW
